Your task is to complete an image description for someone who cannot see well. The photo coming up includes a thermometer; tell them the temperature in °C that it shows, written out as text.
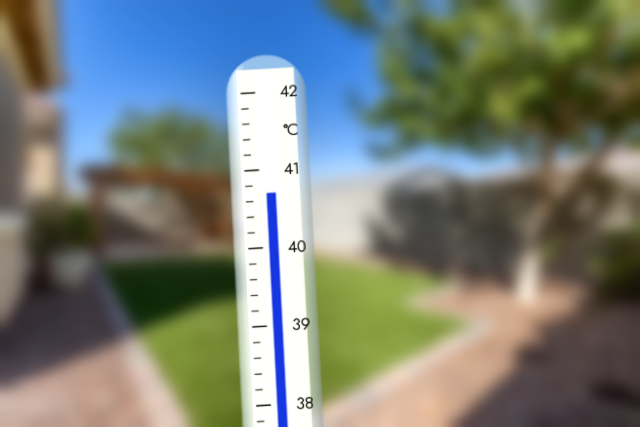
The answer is 40.7 °C
